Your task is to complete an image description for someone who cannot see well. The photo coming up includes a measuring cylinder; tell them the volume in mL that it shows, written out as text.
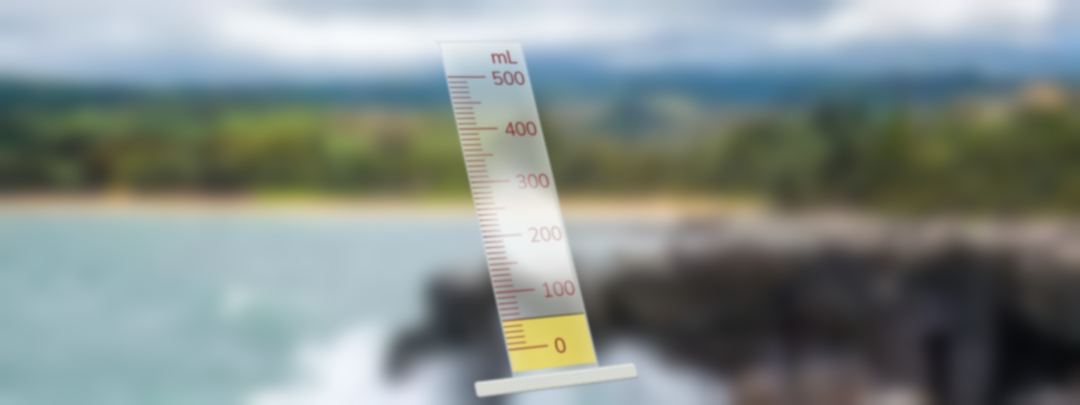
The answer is 50 mL
